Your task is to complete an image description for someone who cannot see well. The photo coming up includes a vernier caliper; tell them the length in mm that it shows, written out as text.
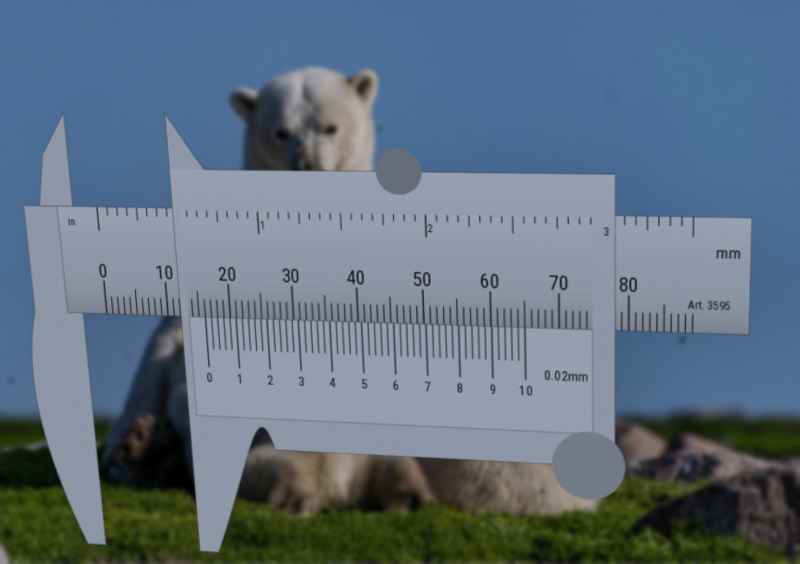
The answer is 16.0 mm
